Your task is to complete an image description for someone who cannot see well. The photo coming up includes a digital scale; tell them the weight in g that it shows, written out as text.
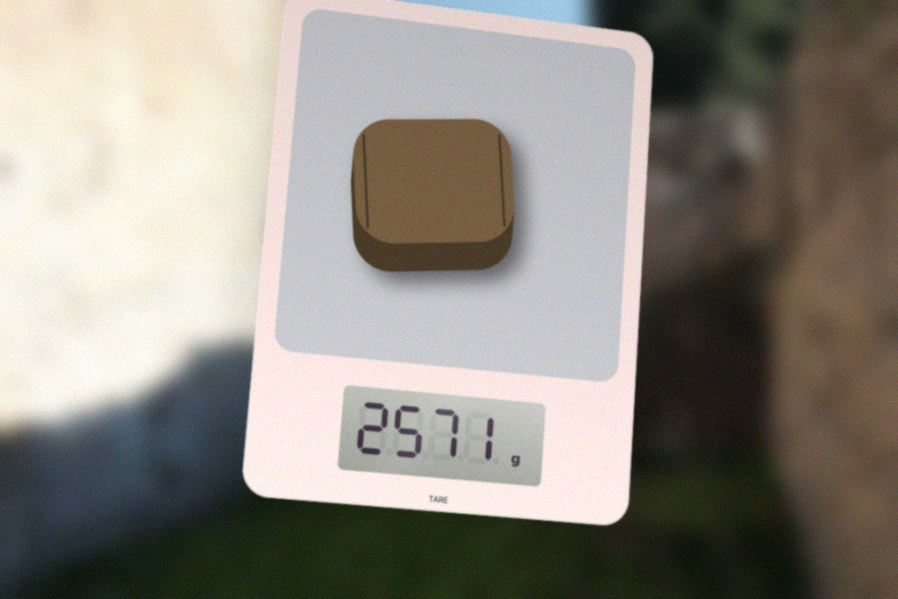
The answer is 2571 g
